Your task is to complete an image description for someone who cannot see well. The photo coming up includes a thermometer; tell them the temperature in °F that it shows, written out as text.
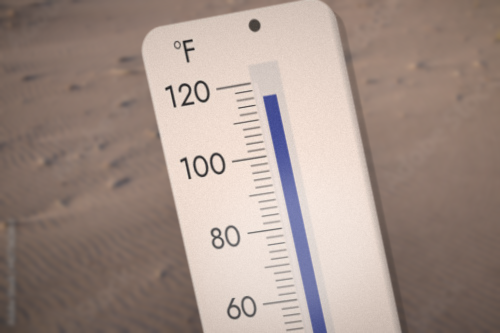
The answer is 116 °F
